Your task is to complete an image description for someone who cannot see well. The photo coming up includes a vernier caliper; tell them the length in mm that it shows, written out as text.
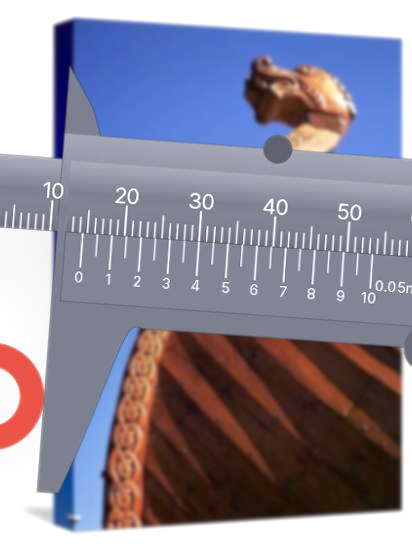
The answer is 14.4 mm
